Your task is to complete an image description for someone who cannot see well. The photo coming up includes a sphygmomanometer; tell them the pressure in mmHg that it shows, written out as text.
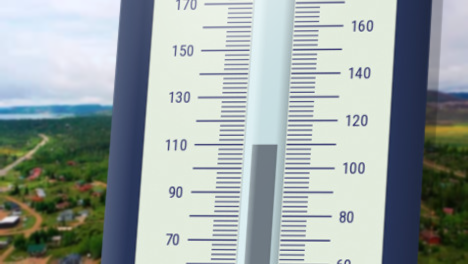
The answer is 110 mmHg
